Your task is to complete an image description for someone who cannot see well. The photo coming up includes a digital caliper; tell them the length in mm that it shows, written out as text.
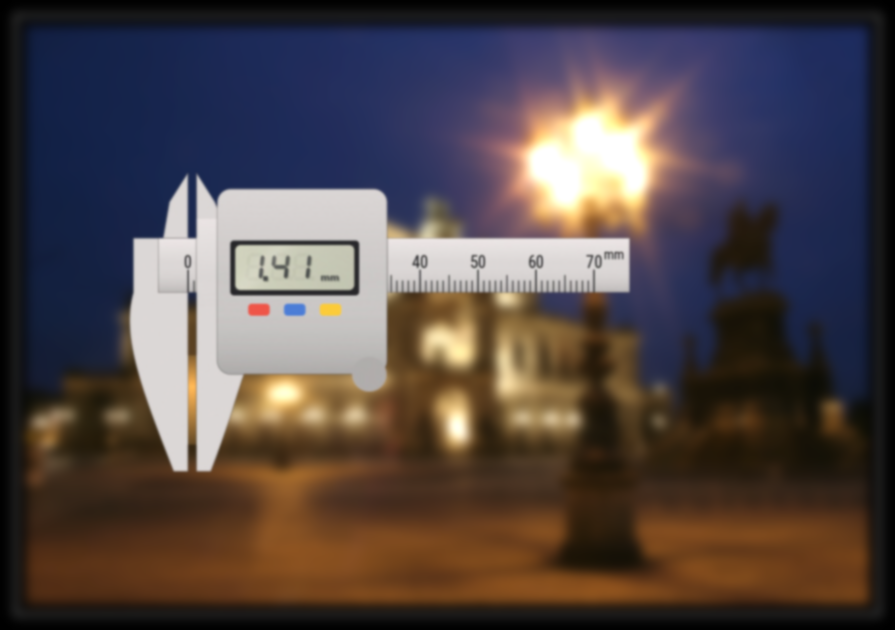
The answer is 1.41 mm
